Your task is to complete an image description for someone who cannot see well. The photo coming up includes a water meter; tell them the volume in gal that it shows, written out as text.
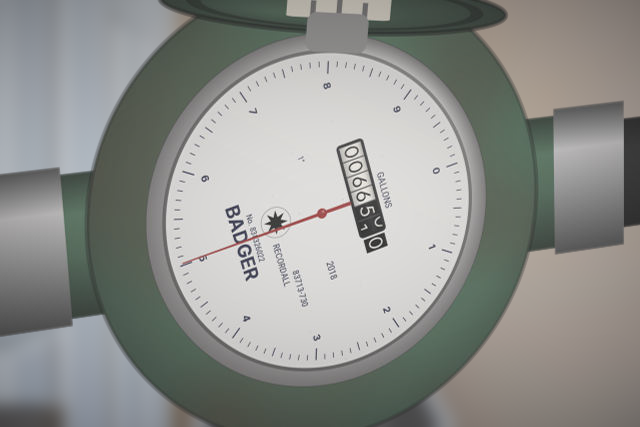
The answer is 66505.0 gal
